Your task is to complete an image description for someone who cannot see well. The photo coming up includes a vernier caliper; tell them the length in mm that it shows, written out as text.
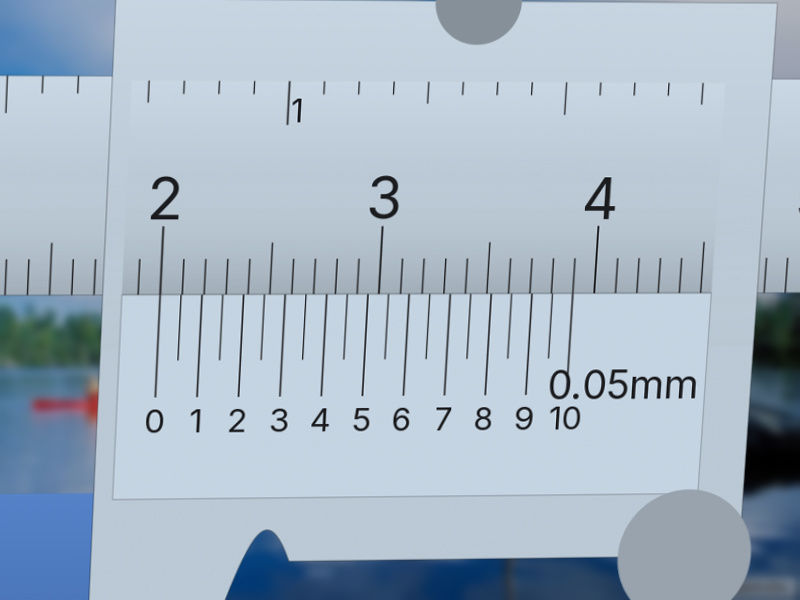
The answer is 20.0 mm
